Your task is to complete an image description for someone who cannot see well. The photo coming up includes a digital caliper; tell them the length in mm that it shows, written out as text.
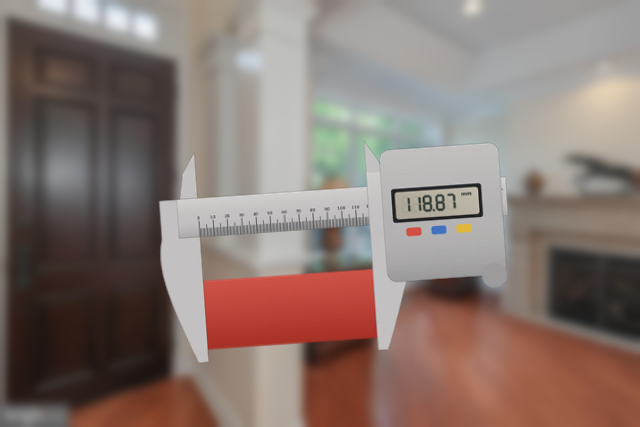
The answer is 118.87 mm
